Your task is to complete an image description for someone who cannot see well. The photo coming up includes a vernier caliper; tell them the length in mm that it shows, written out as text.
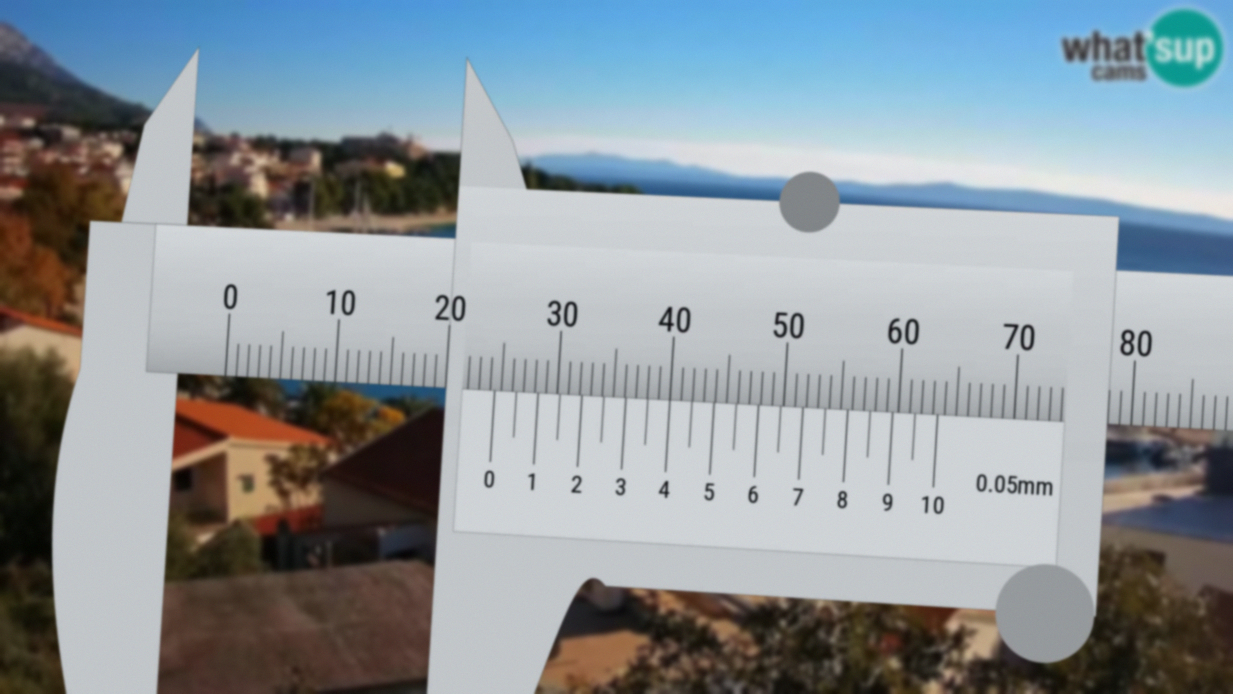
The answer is 24.4 mm
